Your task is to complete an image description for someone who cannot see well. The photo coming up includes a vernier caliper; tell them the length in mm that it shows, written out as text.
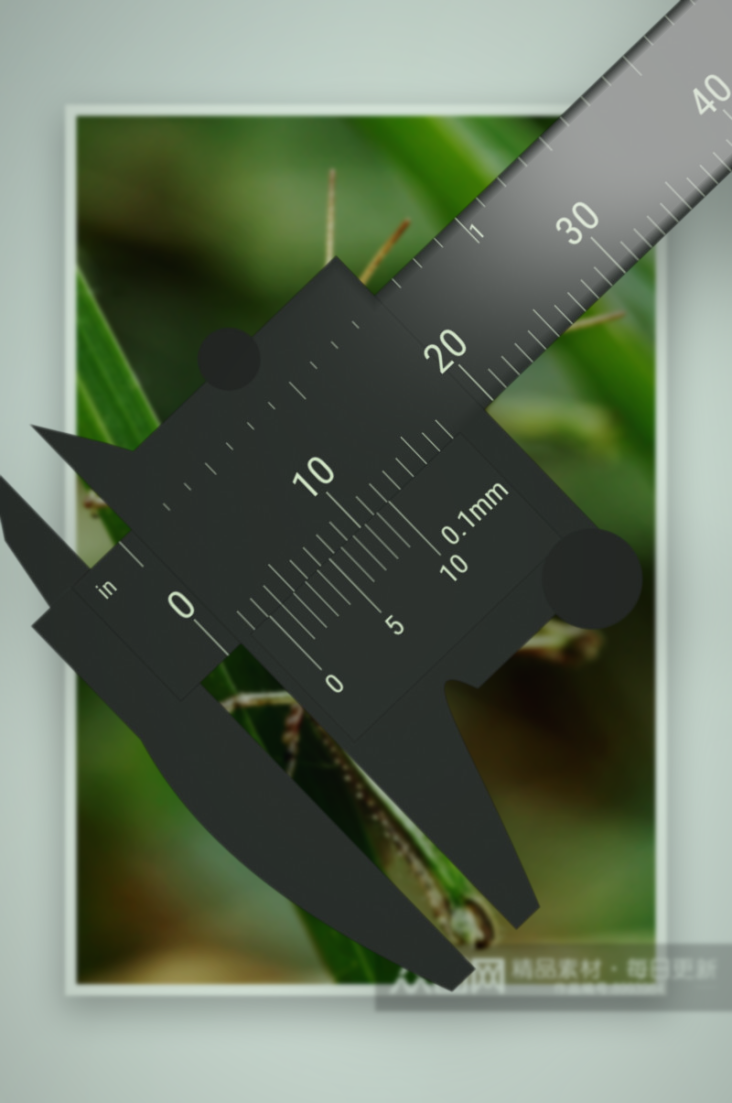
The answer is 3.1 mm
